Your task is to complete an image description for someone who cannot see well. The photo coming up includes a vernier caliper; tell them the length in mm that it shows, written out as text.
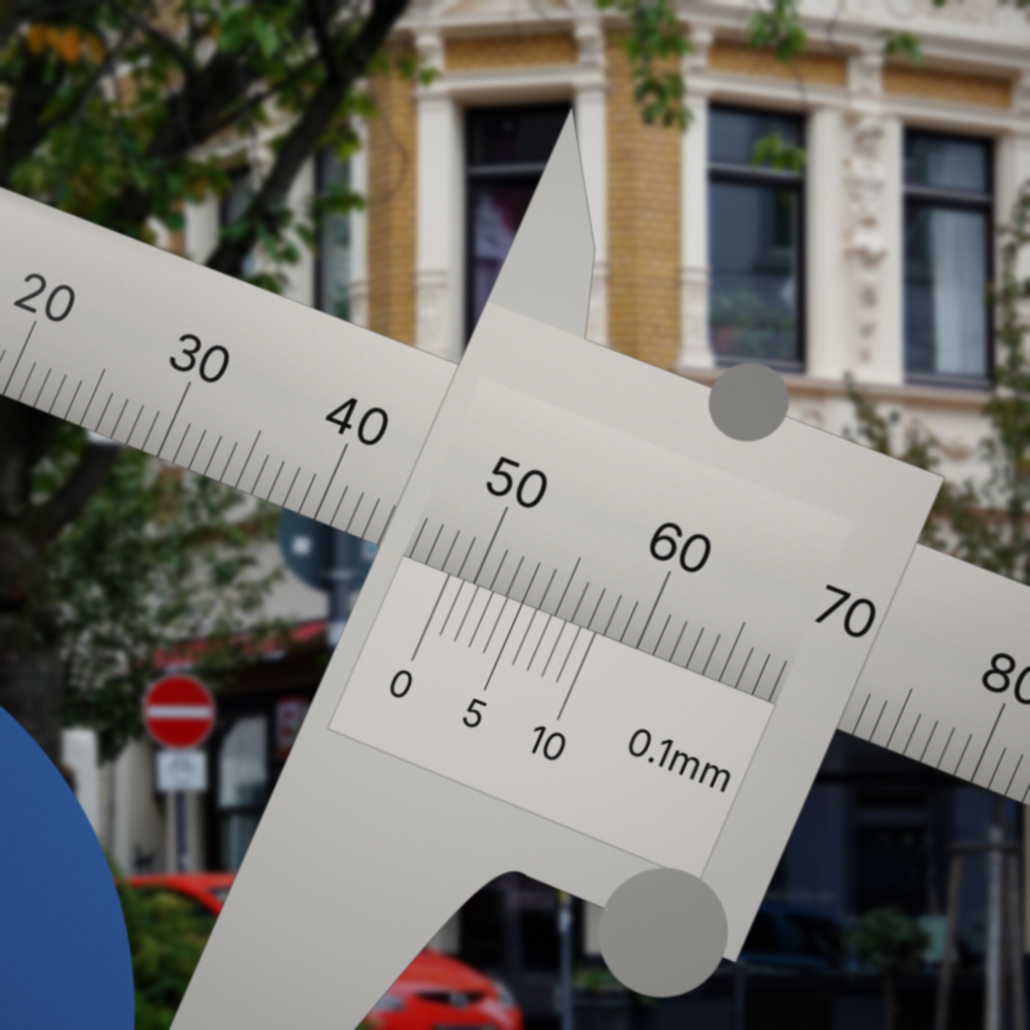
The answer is 48.5 mm
